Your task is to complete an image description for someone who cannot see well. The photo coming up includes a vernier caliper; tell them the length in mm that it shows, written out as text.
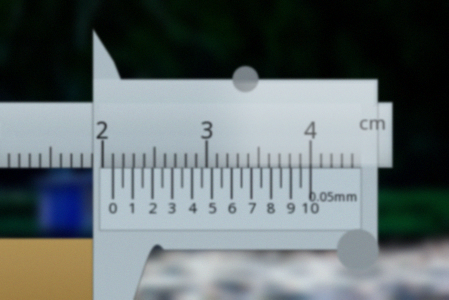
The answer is 21.0 mm
